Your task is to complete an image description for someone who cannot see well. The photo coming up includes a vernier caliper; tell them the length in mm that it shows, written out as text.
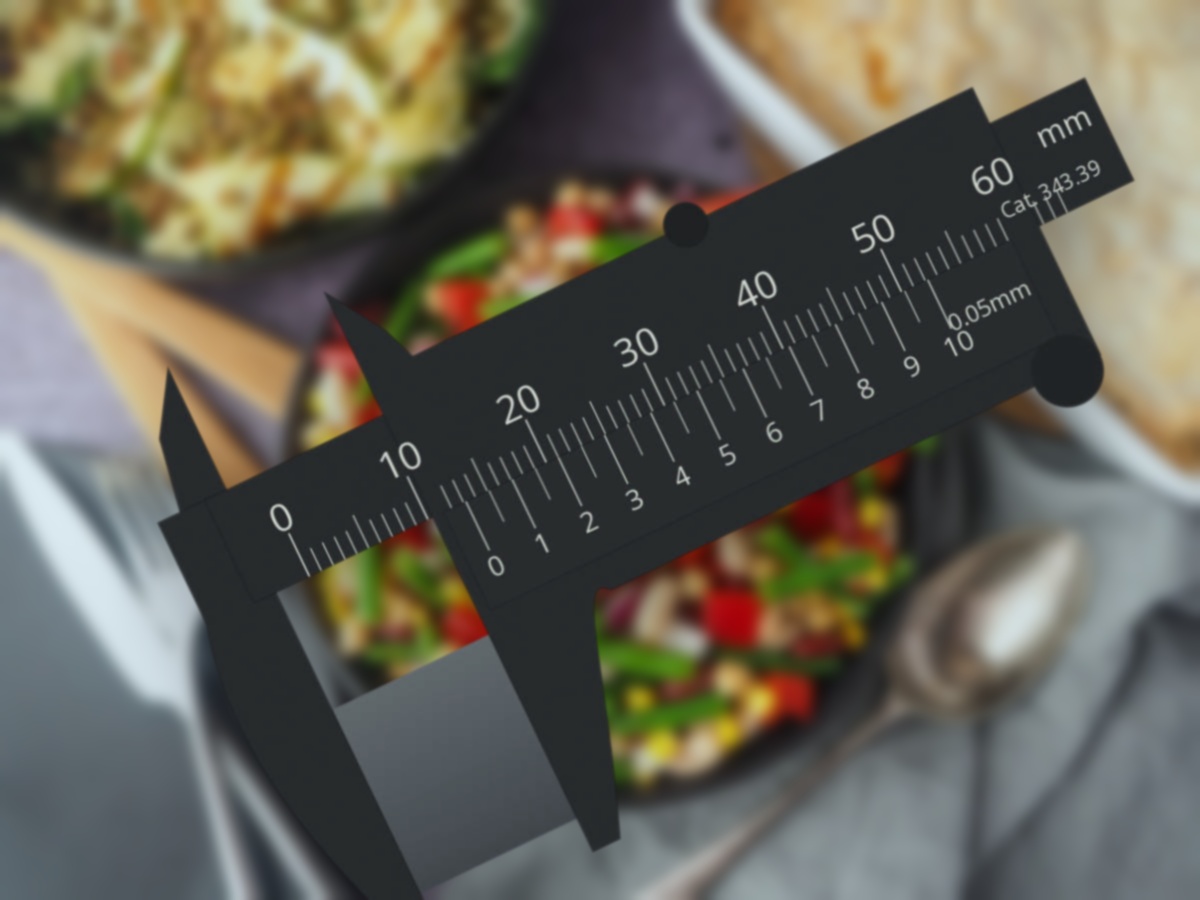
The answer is 13.2 mm
